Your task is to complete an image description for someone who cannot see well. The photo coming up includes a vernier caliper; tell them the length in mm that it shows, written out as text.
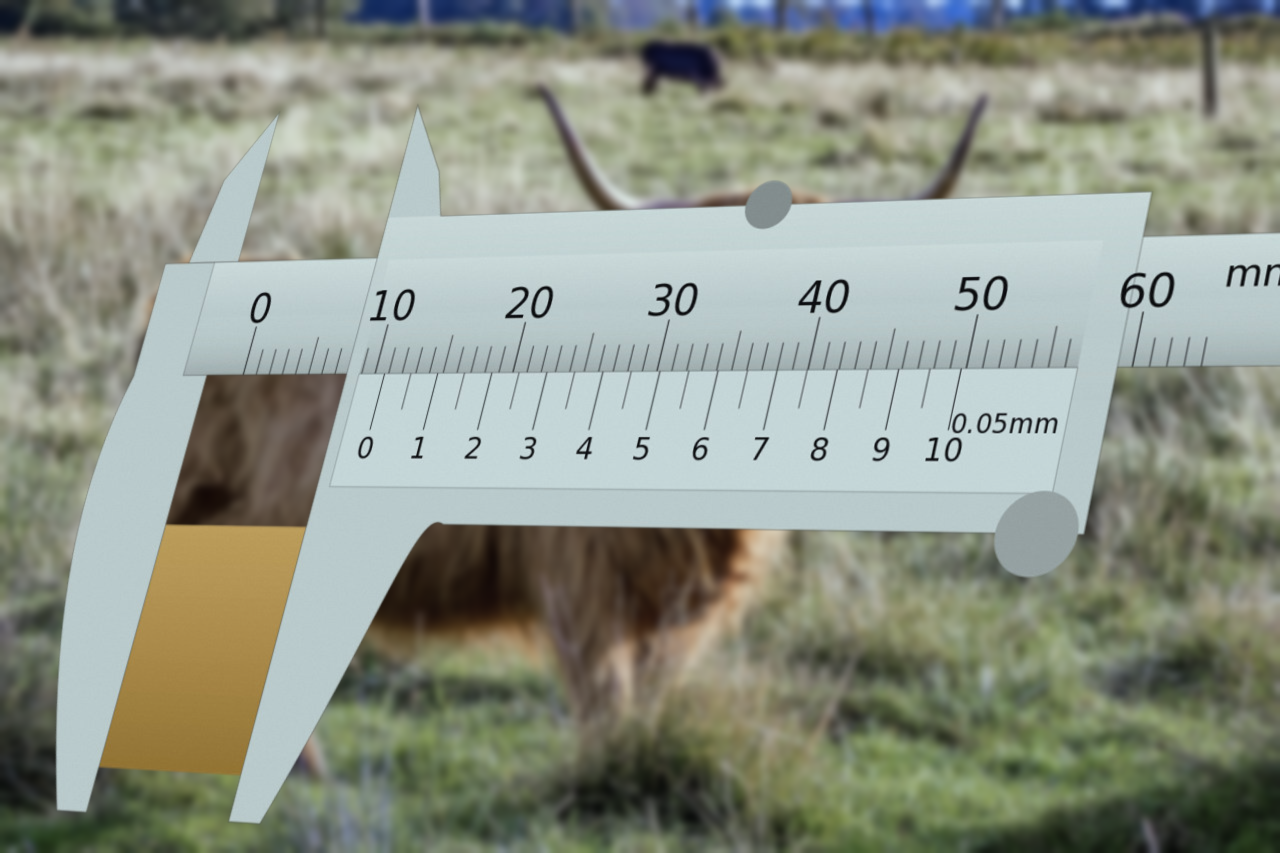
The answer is 10.7 mm
